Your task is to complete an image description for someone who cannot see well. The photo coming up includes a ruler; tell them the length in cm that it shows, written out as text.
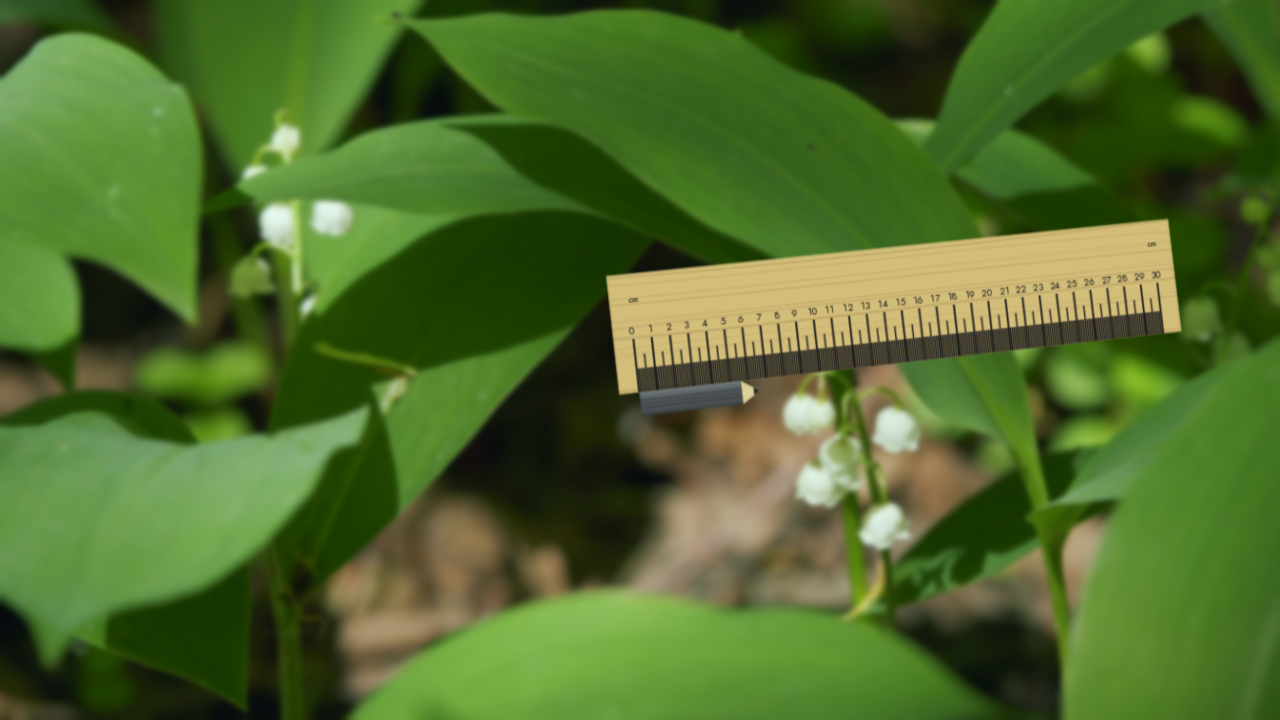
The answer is 6.5 cm
